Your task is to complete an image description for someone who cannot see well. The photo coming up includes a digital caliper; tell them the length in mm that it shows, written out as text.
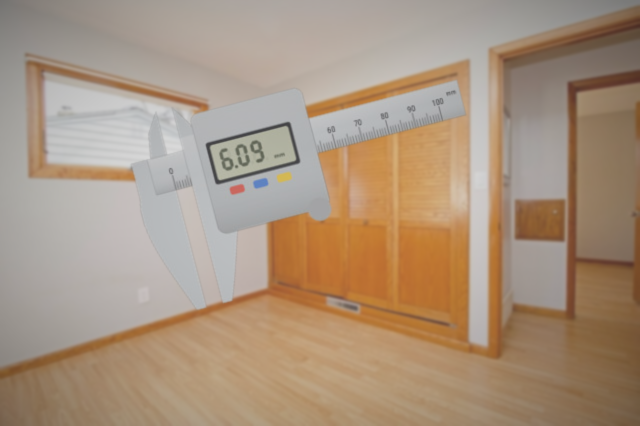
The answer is 6.09 mm
